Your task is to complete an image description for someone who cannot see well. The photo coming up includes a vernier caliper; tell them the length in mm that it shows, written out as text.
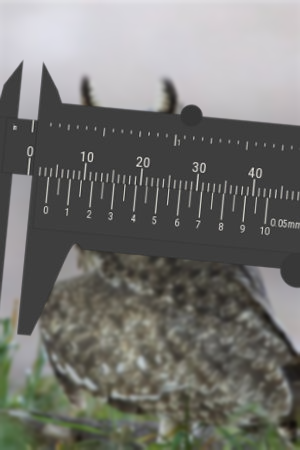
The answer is 3.6 mm
